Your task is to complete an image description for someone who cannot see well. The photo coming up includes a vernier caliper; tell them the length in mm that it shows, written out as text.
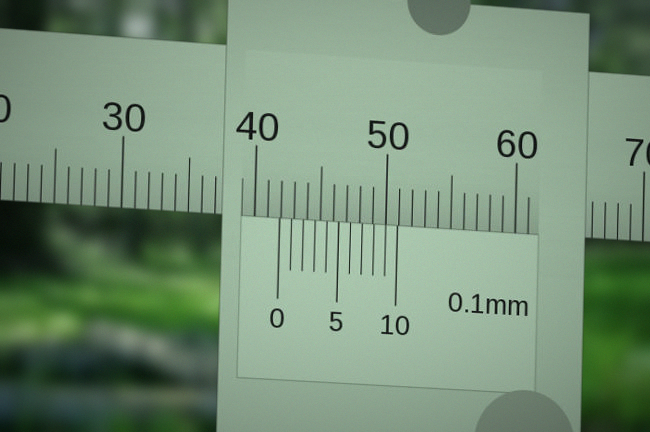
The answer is 41.9 mm
